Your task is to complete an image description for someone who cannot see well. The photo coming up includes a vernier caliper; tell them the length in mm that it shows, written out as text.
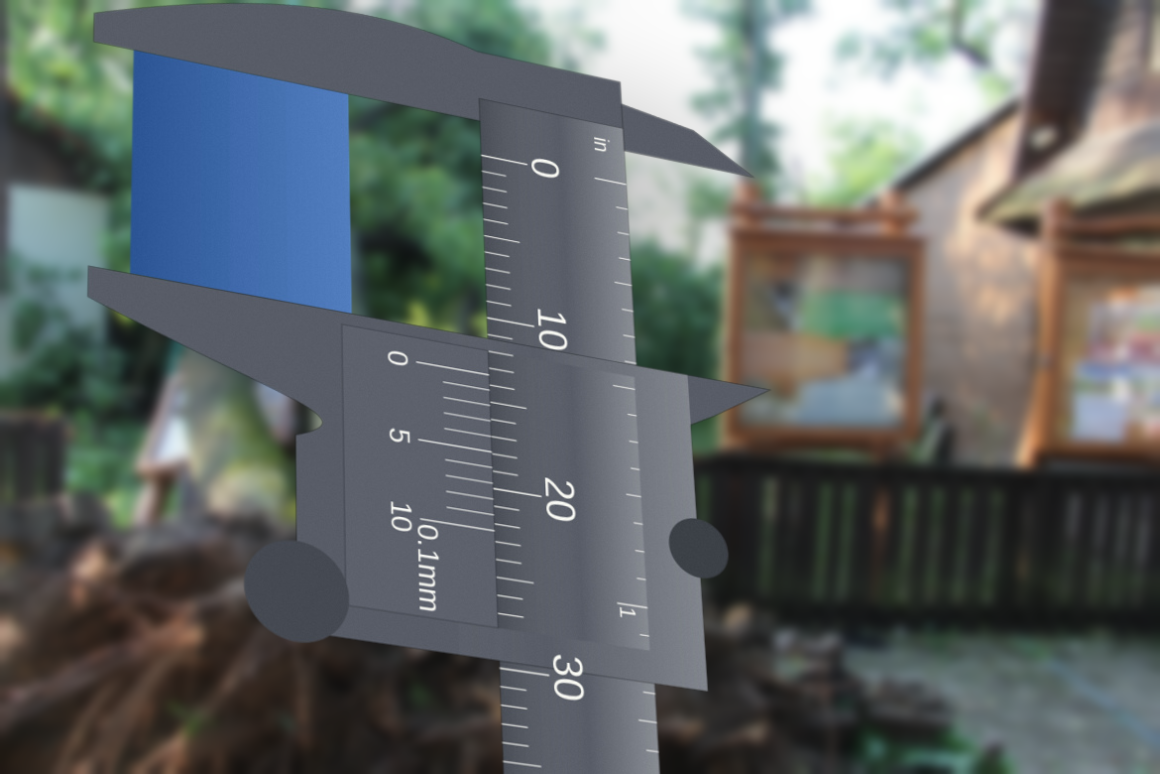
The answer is 13.4 mm
